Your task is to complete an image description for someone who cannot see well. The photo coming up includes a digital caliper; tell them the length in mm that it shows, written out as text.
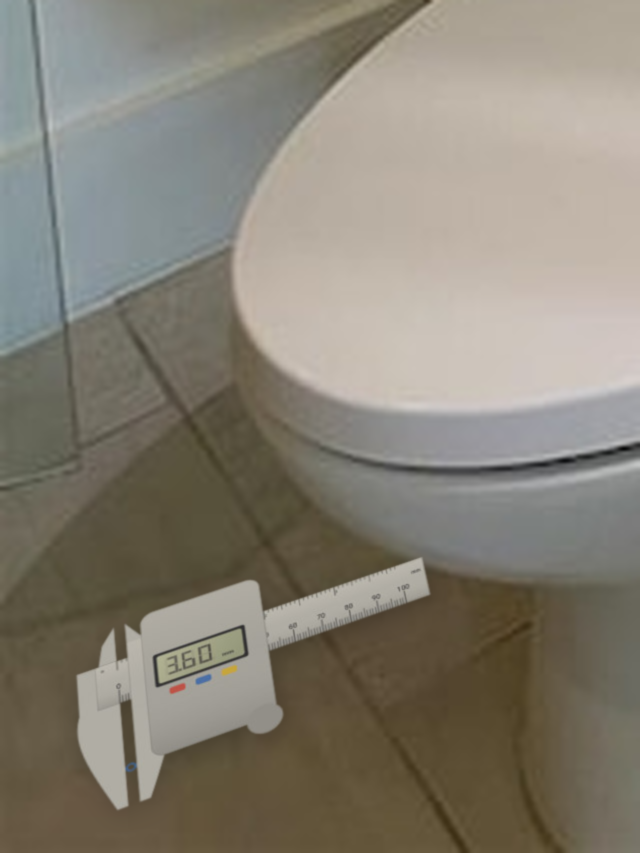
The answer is 3.60 mm
